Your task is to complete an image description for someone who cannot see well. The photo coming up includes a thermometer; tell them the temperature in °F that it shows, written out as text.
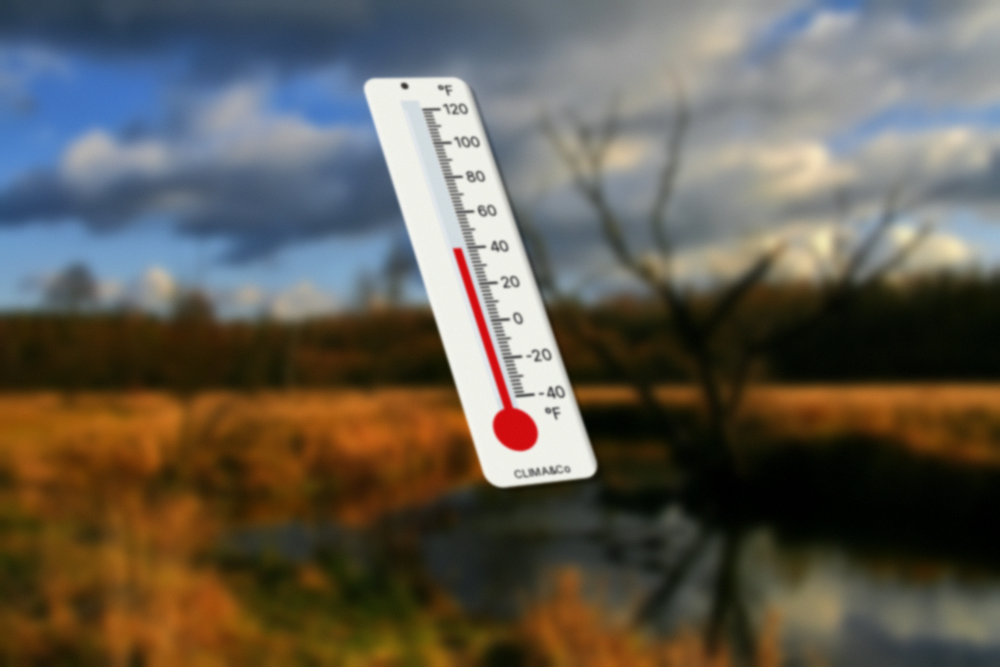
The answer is 40 °F
